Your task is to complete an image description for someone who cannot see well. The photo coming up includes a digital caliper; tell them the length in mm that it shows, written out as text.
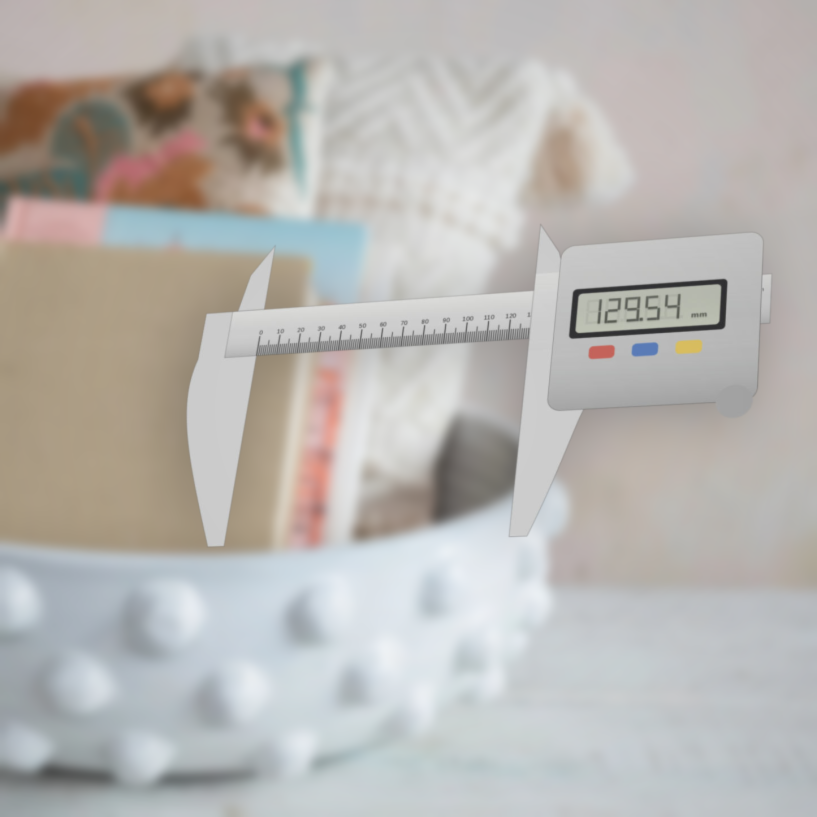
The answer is 129.54 mm
